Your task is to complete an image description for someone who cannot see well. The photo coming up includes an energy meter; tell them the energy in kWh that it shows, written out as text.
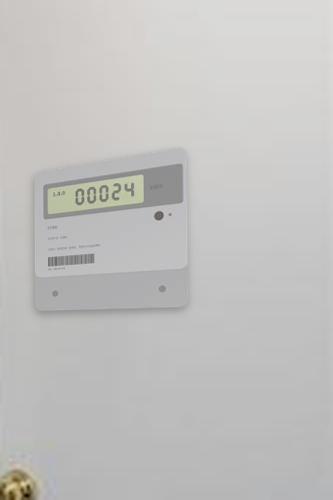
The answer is 24 kWh
